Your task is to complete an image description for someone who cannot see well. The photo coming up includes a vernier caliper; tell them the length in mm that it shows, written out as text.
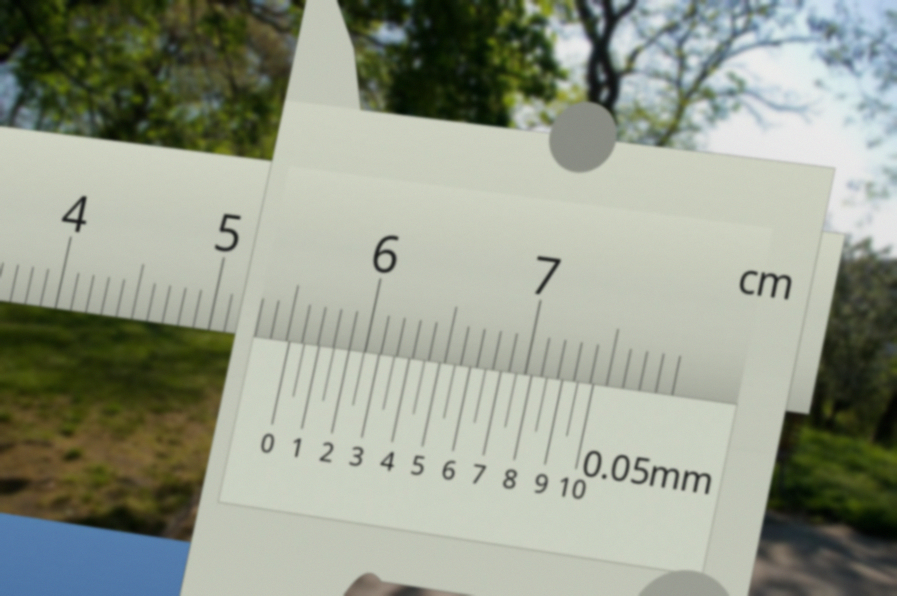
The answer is 55.2 mm
